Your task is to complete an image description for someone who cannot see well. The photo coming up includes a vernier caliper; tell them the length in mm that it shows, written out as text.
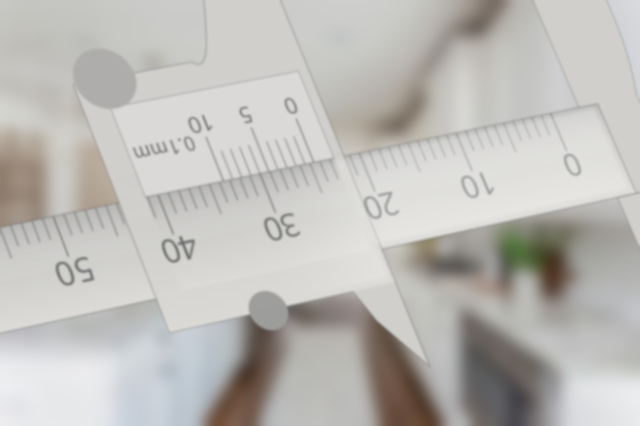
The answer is 24.6 mm
